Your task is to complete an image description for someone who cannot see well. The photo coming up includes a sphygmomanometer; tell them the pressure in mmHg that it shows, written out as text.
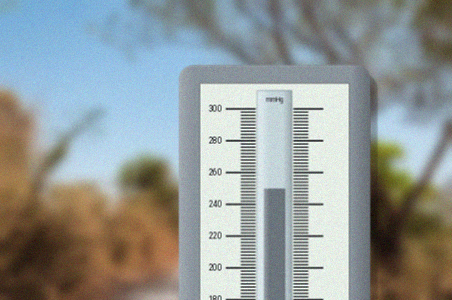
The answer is 250 mmHg
